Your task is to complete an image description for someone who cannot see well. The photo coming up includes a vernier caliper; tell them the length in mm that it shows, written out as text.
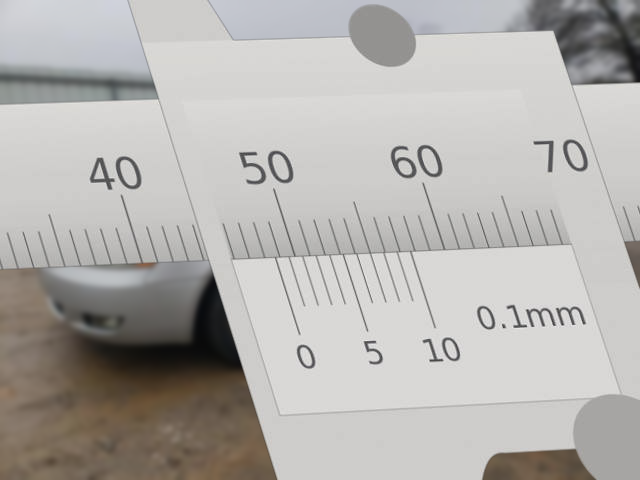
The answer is 48.7 mm
